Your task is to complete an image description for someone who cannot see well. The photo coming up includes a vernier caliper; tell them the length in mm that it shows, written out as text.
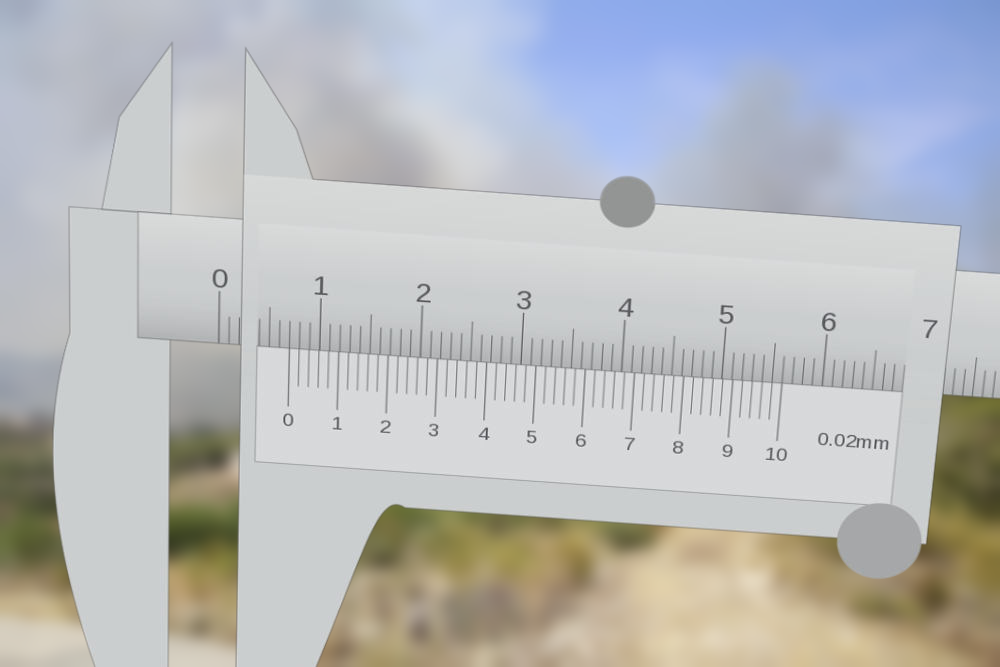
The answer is 7.0 mm
